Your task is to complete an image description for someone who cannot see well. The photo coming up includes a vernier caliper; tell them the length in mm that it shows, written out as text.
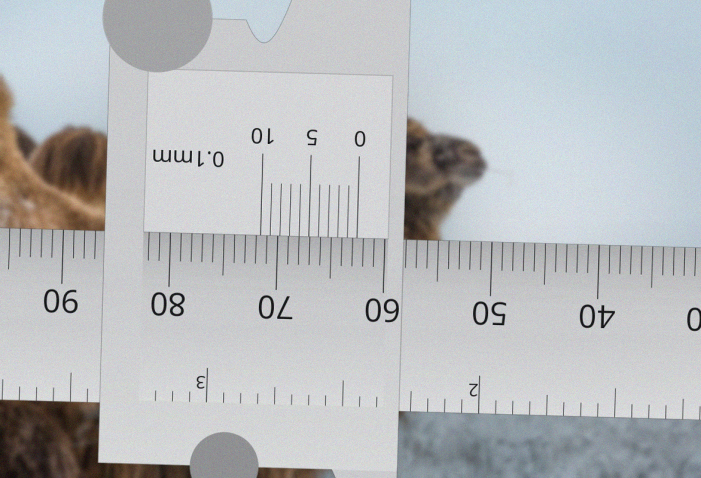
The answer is 62.6 mm
